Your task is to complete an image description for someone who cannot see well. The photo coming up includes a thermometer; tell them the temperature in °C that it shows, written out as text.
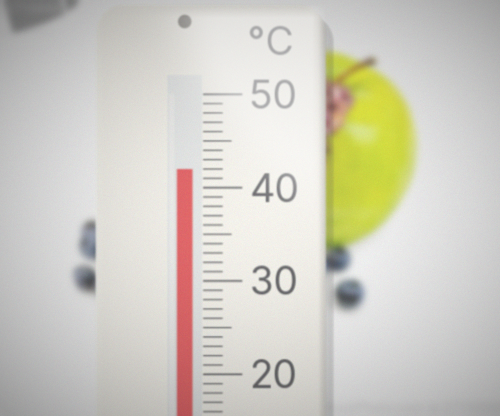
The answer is 42 °C
